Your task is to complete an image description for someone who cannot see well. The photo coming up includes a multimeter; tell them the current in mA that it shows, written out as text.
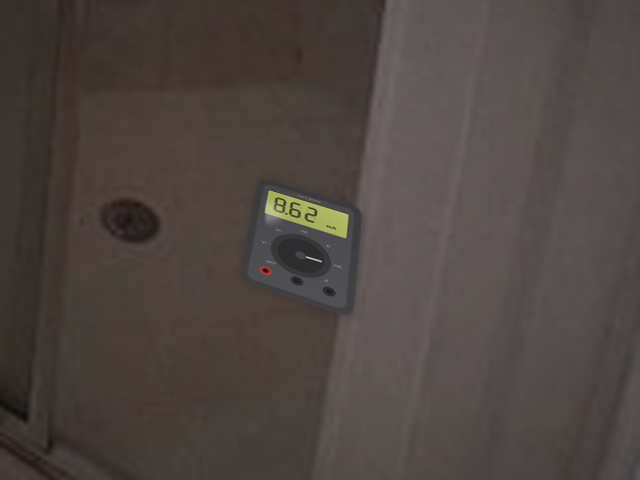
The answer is 8.62 mA
